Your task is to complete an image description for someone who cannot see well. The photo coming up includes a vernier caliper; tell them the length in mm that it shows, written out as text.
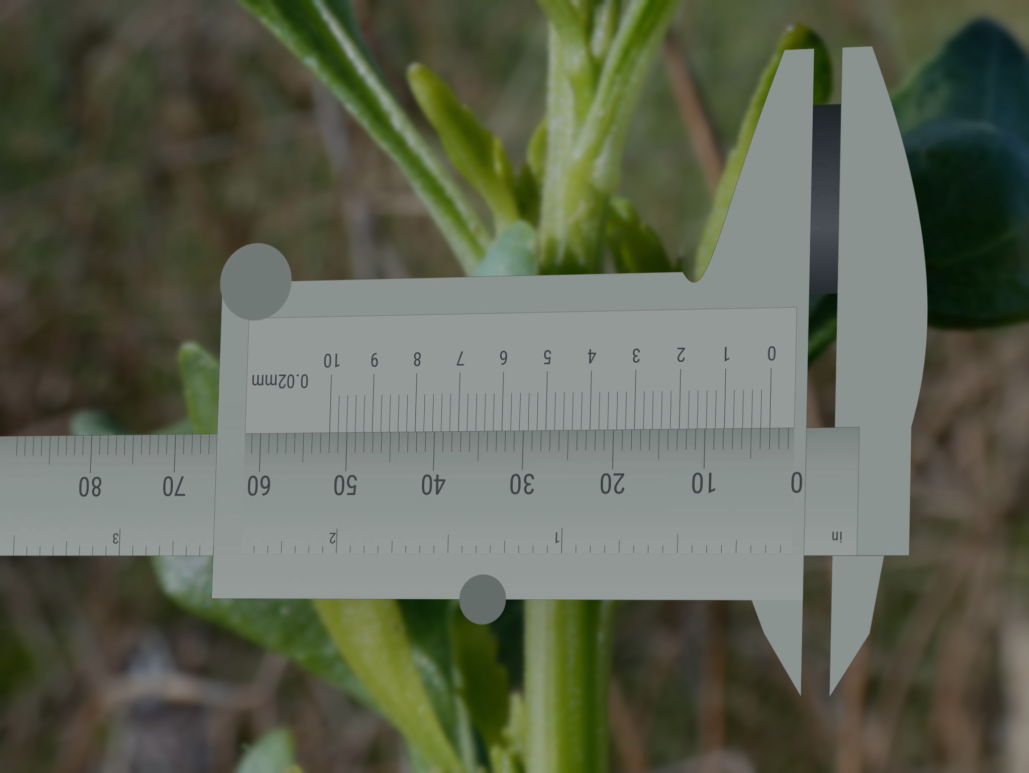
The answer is 3.0 mm
